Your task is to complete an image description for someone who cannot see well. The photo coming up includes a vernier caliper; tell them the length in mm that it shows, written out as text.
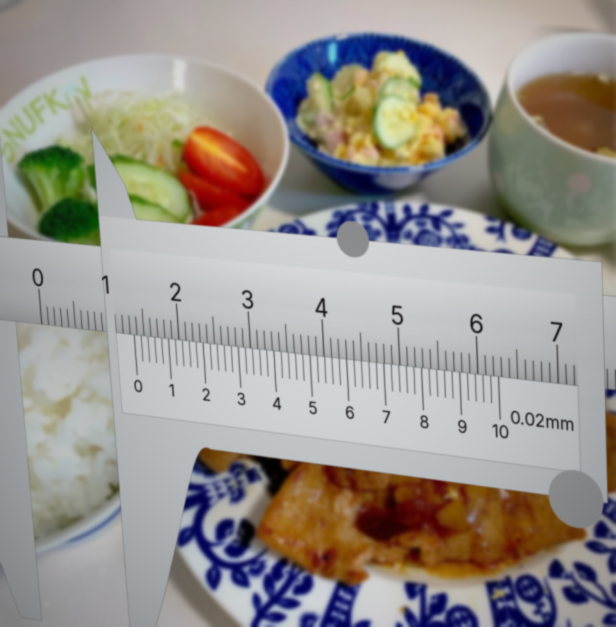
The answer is 13.6 mm
